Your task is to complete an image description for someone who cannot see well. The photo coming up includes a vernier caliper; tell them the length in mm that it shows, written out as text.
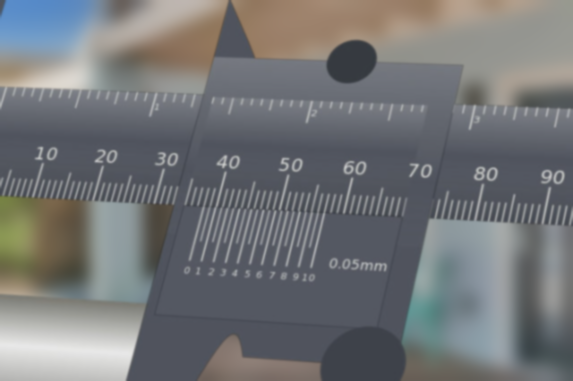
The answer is 38.0 mm
